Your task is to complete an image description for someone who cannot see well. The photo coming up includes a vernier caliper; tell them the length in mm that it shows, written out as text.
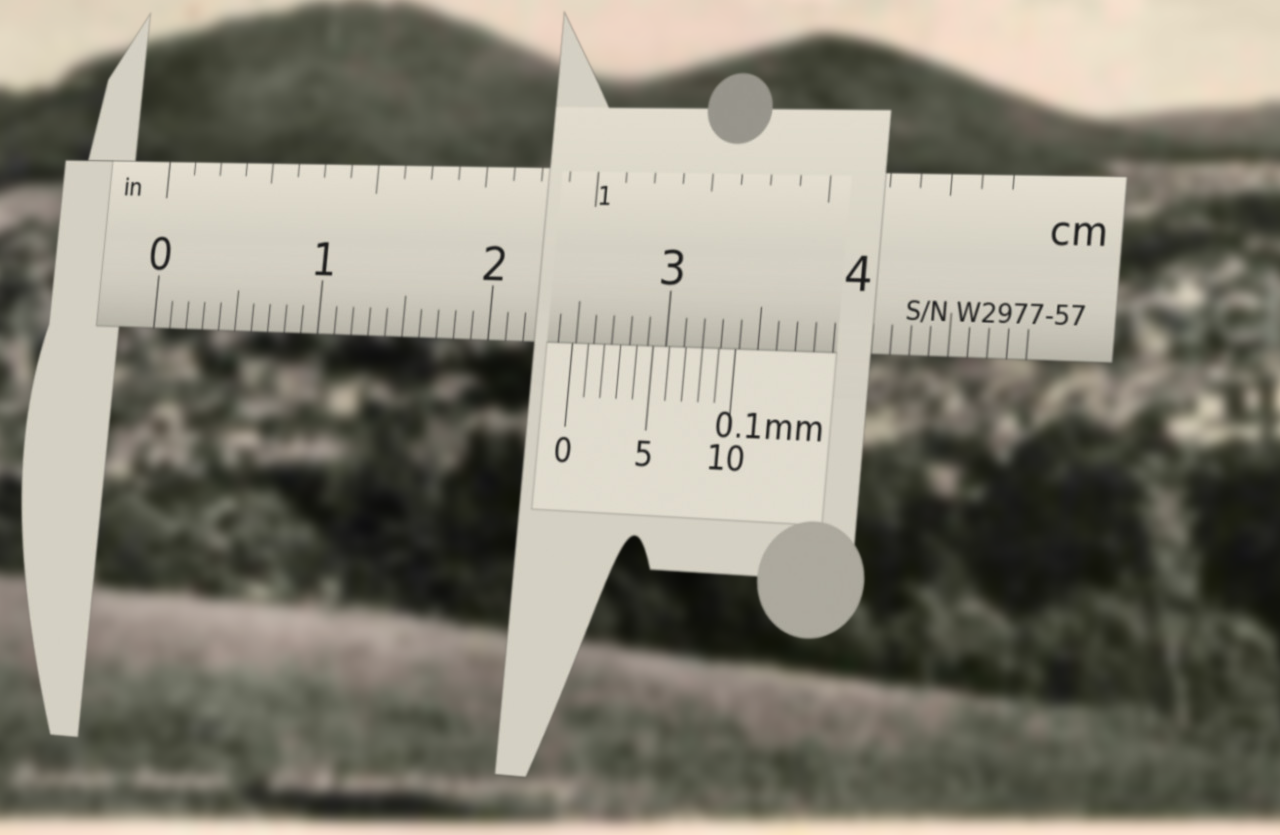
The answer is 24.8 mm
